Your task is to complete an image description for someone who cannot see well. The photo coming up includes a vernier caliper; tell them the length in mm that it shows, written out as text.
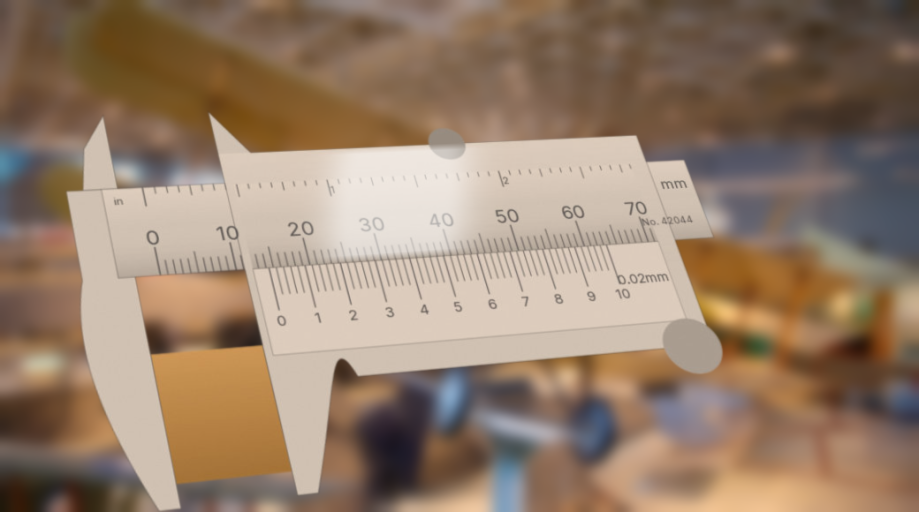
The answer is 14.4 mm
